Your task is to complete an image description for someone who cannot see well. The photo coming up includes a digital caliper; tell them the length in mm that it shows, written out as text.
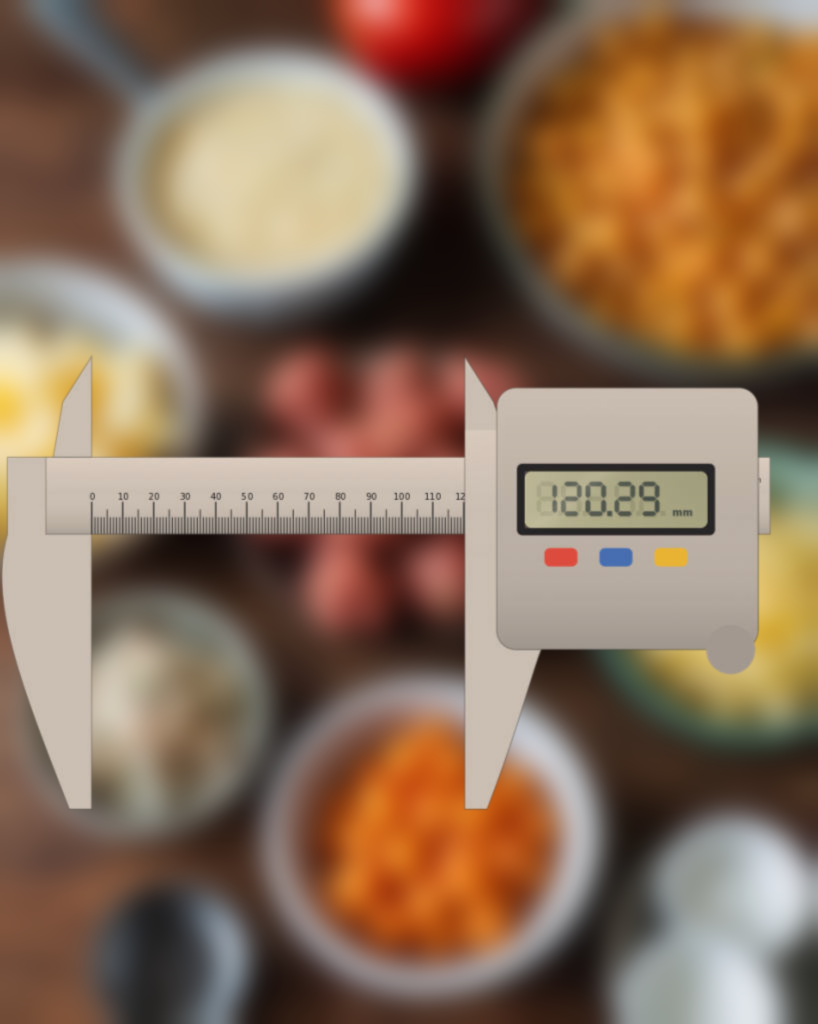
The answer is 120.29 mm
